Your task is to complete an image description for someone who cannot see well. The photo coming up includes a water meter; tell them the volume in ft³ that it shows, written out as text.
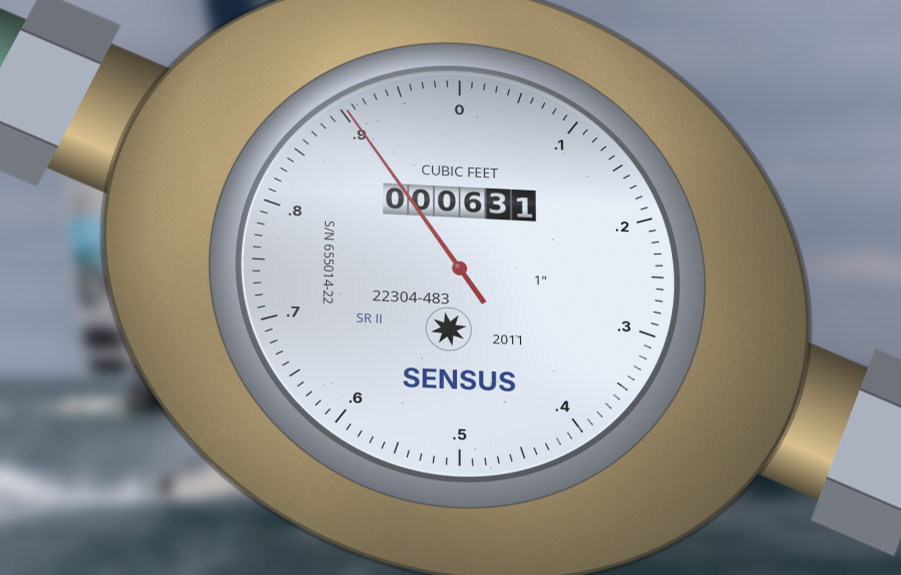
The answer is 630.90 ft³
